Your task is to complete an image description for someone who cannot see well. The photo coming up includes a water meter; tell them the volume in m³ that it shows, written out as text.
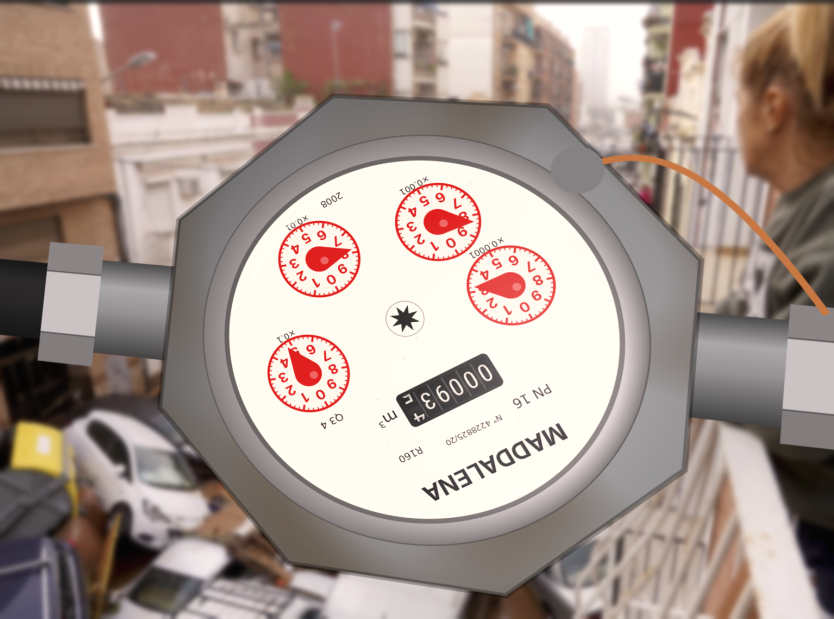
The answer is 934.4783 m³
